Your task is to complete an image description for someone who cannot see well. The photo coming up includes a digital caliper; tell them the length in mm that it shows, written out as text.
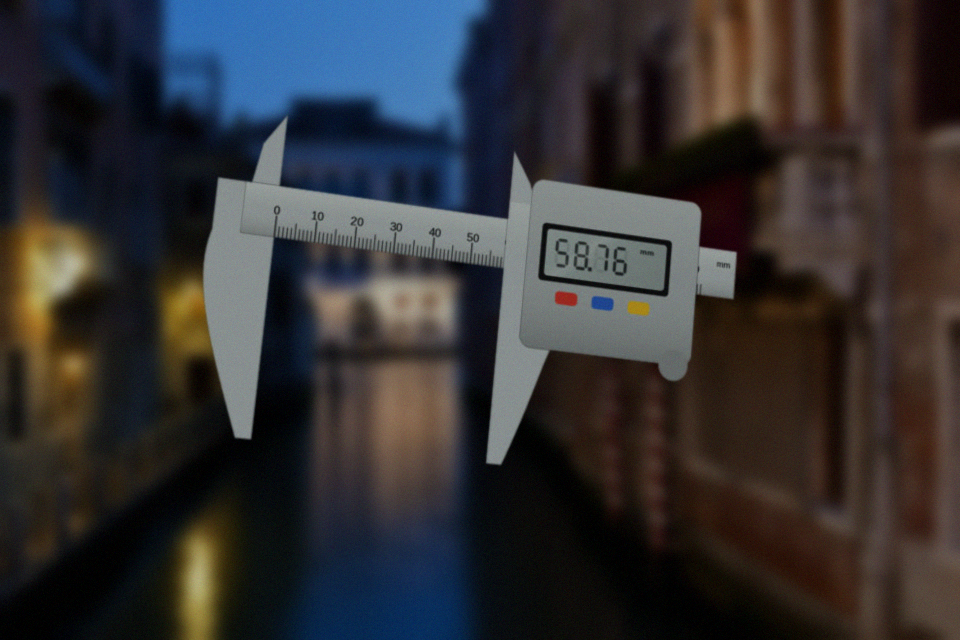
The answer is 58.76 mm
